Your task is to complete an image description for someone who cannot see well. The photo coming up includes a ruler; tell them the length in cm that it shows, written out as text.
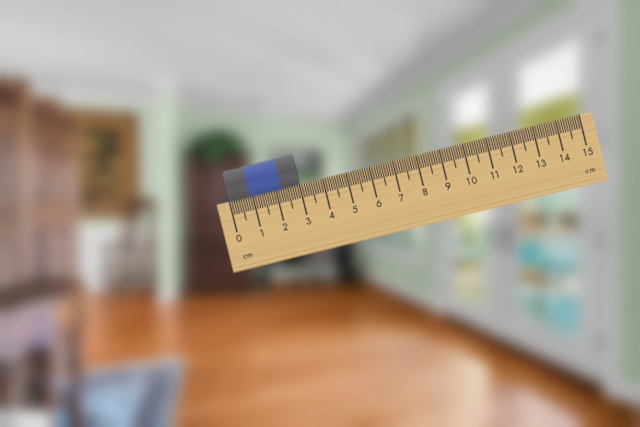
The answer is 3 cm
